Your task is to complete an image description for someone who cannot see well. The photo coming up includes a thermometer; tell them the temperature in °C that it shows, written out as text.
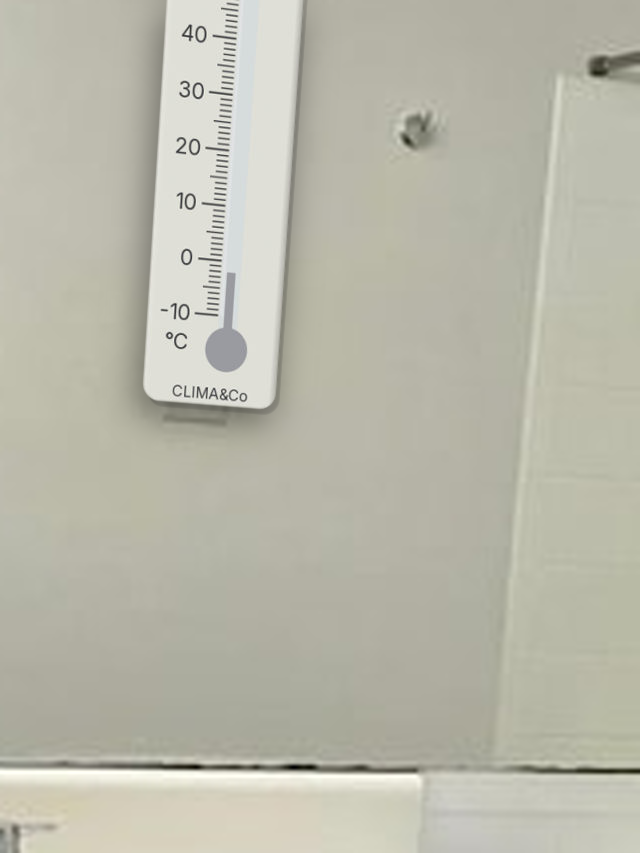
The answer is -2 °C
